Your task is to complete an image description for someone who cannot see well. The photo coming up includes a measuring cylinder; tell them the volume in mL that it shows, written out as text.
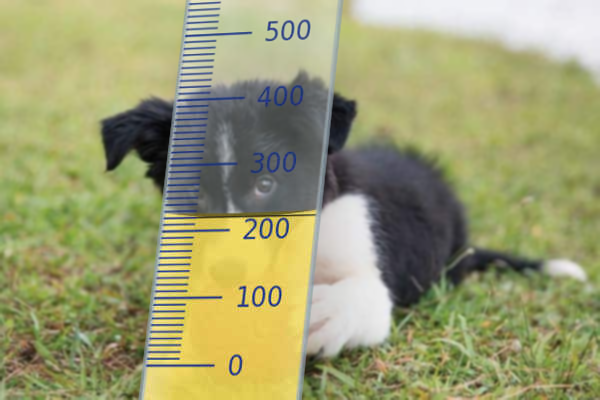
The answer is 220 mL
